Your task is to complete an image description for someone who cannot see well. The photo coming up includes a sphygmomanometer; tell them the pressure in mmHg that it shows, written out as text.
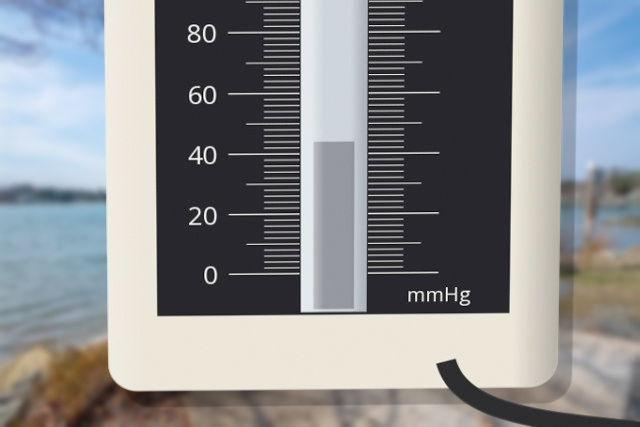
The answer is 44 mmHg
